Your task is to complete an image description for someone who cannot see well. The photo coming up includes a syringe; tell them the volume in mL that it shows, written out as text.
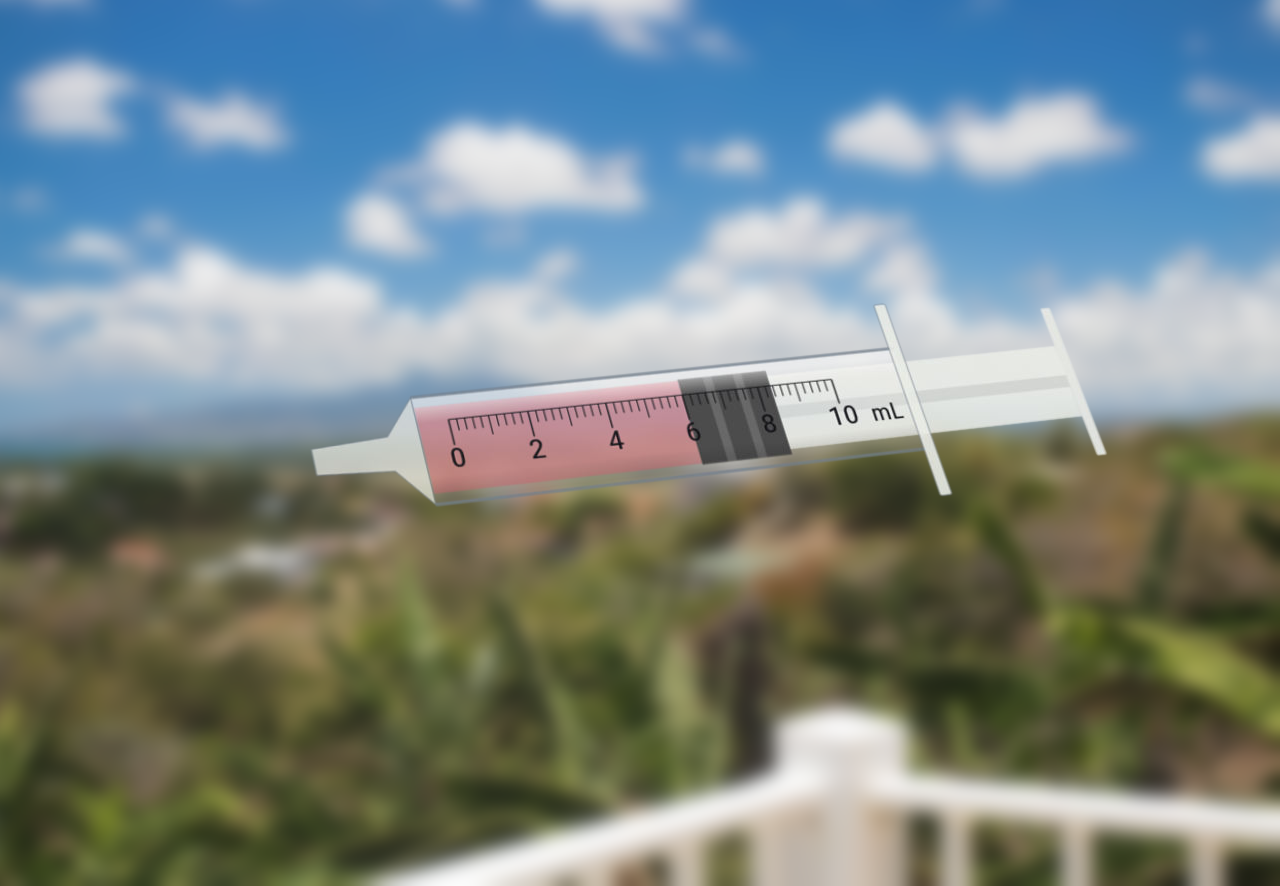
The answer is 6 mL
